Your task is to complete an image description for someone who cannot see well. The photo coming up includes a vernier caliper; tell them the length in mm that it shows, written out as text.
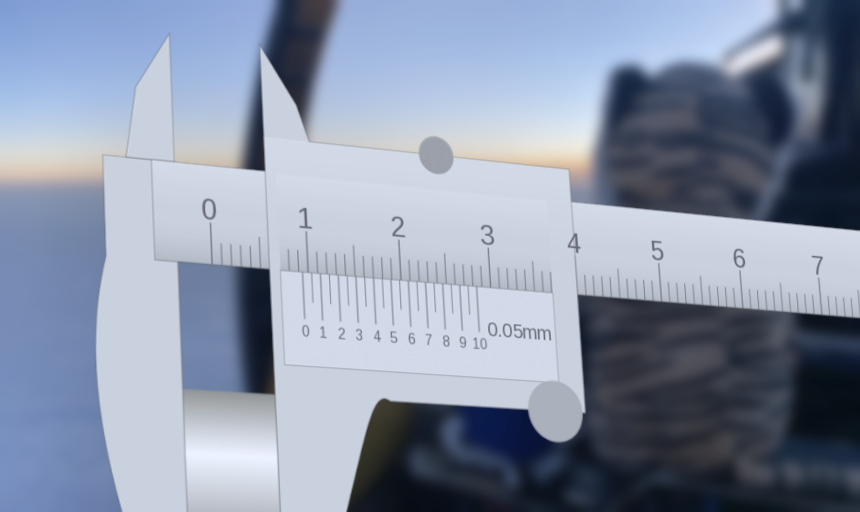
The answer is 9.4 mm
